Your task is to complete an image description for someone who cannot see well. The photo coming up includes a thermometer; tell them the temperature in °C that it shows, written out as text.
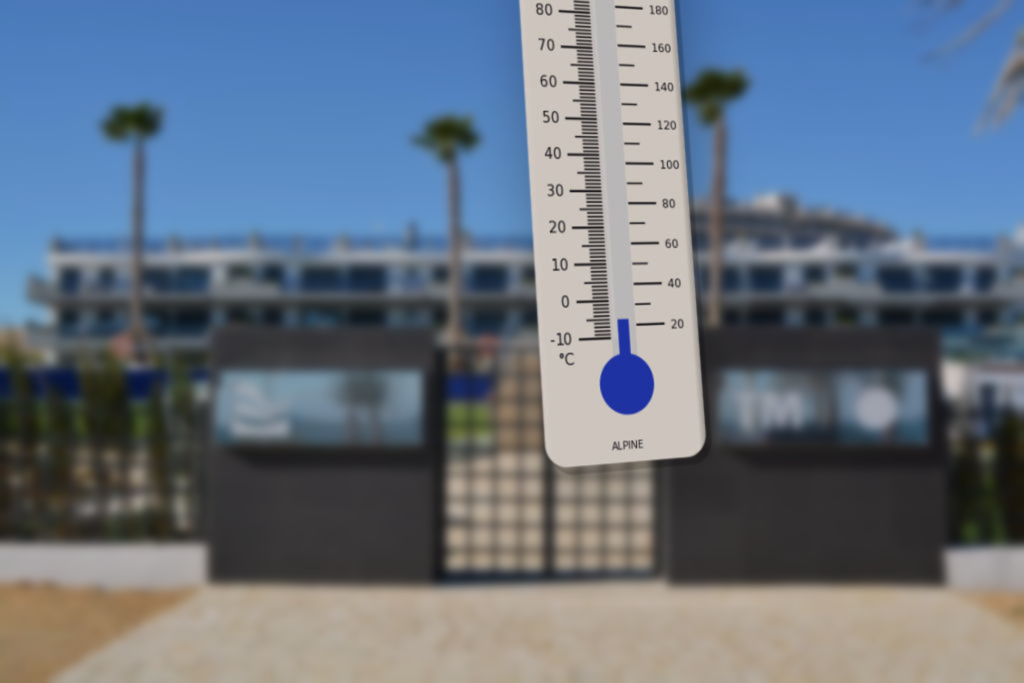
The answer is -5 °C
